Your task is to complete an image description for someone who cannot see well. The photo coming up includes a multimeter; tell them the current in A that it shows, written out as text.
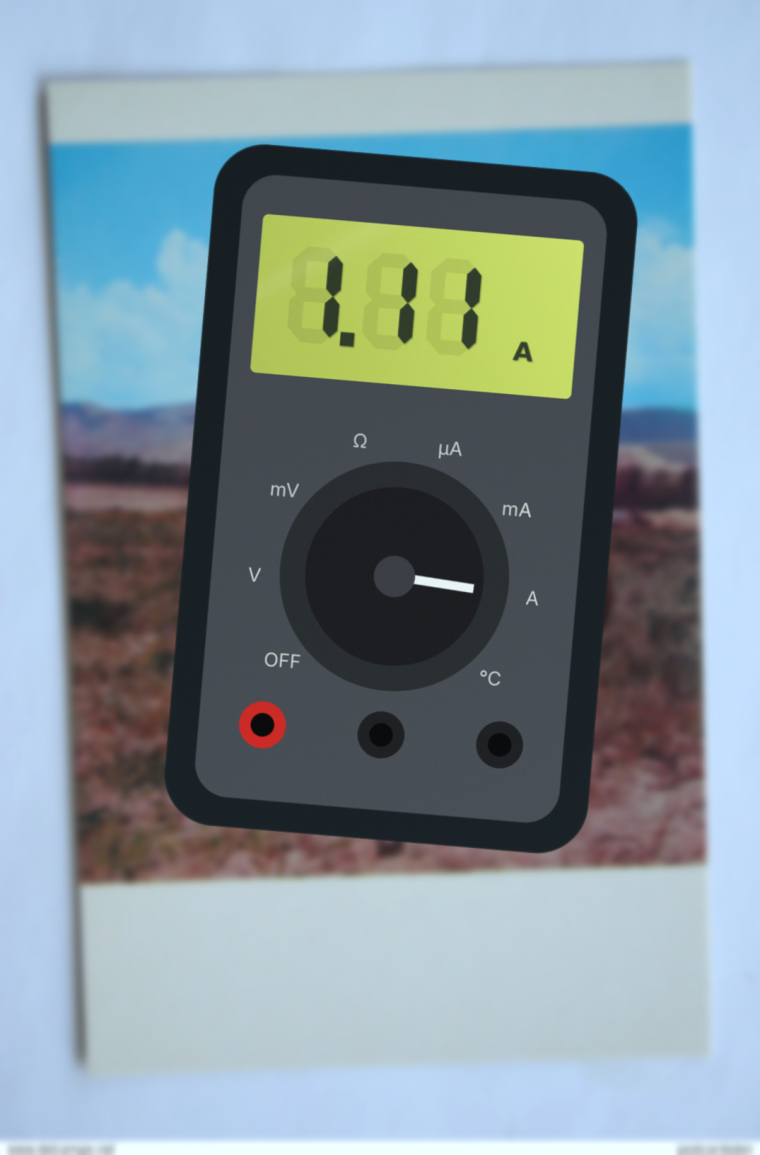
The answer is 1.11 A
